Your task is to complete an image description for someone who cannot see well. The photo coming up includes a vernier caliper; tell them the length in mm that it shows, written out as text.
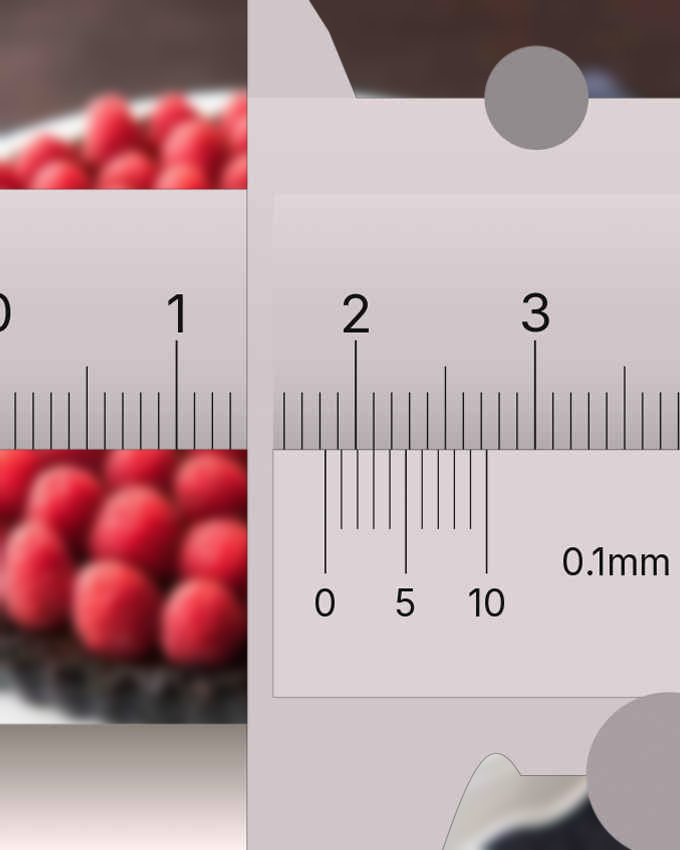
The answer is 18.3 mm
